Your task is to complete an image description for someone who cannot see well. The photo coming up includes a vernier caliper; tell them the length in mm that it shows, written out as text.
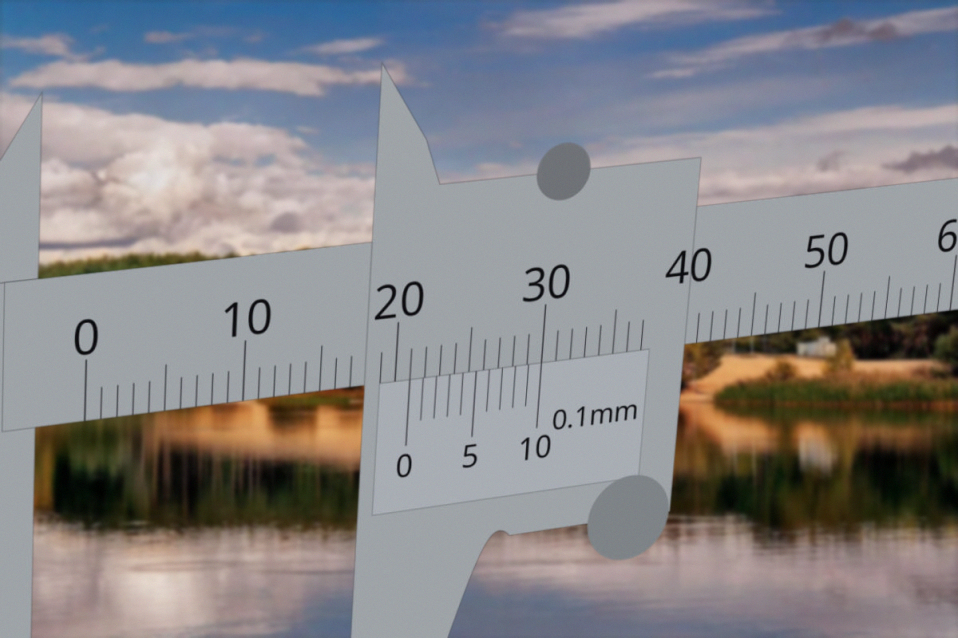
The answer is 21.0 mm
